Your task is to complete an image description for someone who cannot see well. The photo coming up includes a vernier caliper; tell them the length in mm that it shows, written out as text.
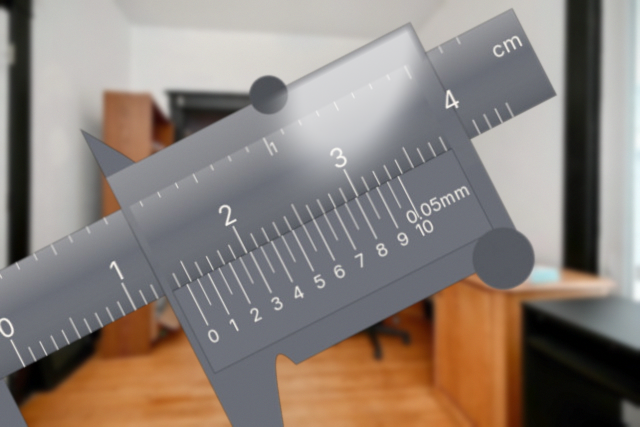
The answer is 14.6 mm
